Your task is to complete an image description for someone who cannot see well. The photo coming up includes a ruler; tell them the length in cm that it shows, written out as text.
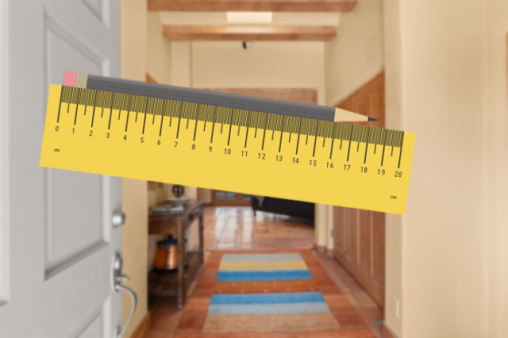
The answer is 18.5 cm
